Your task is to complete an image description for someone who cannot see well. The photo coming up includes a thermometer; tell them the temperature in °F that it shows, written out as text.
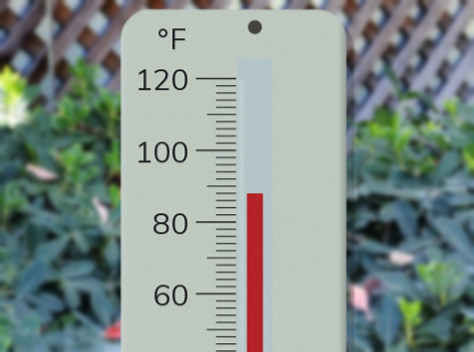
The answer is 88 °F
